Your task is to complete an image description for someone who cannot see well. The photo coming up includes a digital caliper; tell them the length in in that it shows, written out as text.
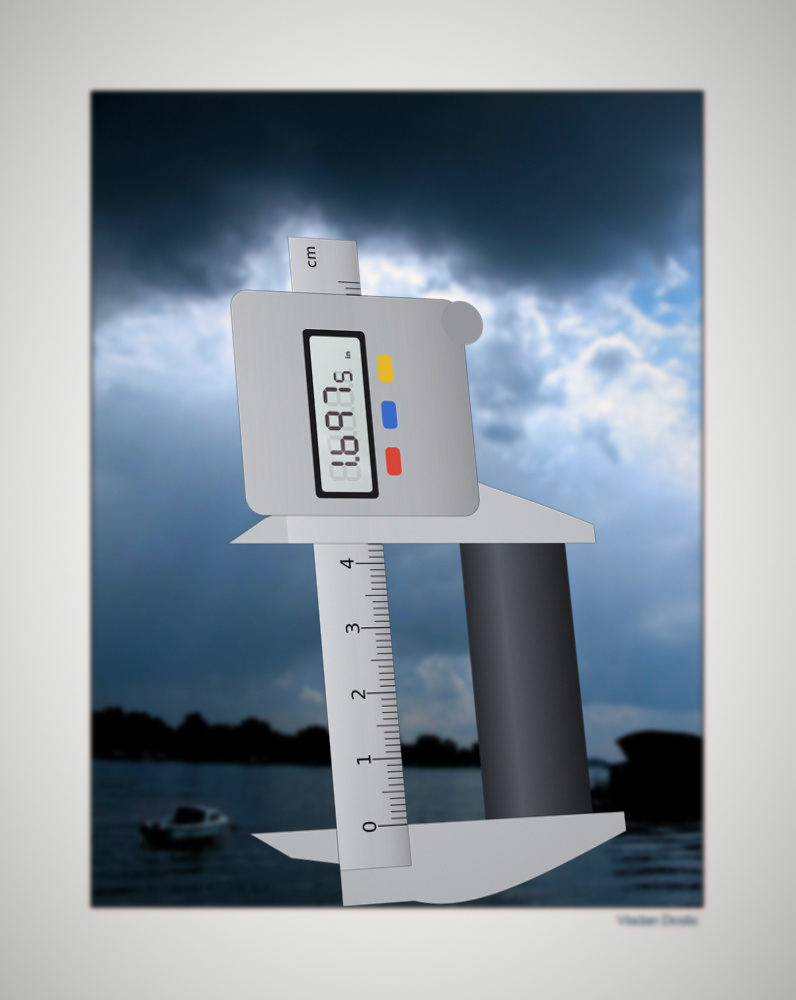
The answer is 1.6975 in
